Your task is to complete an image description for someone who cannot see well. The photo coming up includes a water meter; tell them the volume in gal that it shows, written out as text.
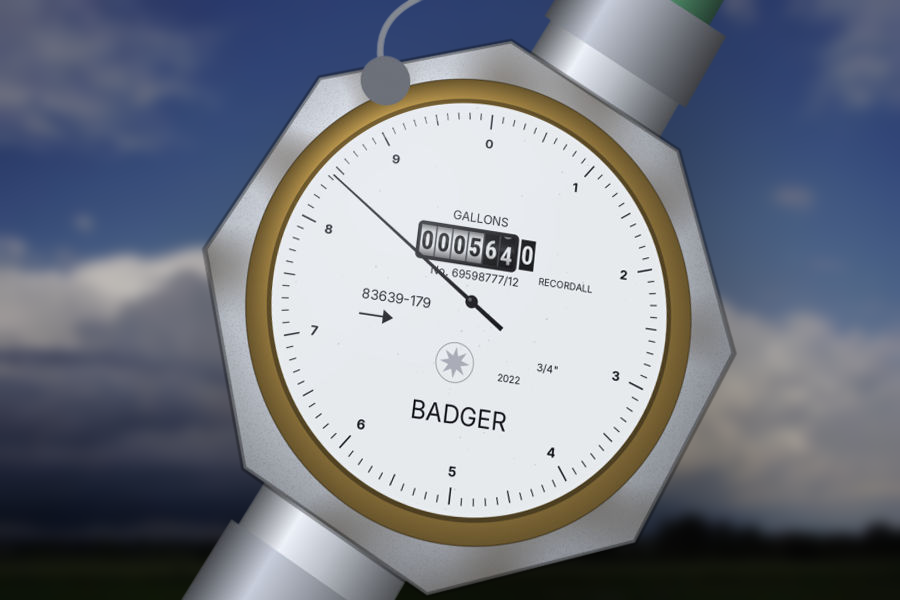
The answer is 5638.4 gal
